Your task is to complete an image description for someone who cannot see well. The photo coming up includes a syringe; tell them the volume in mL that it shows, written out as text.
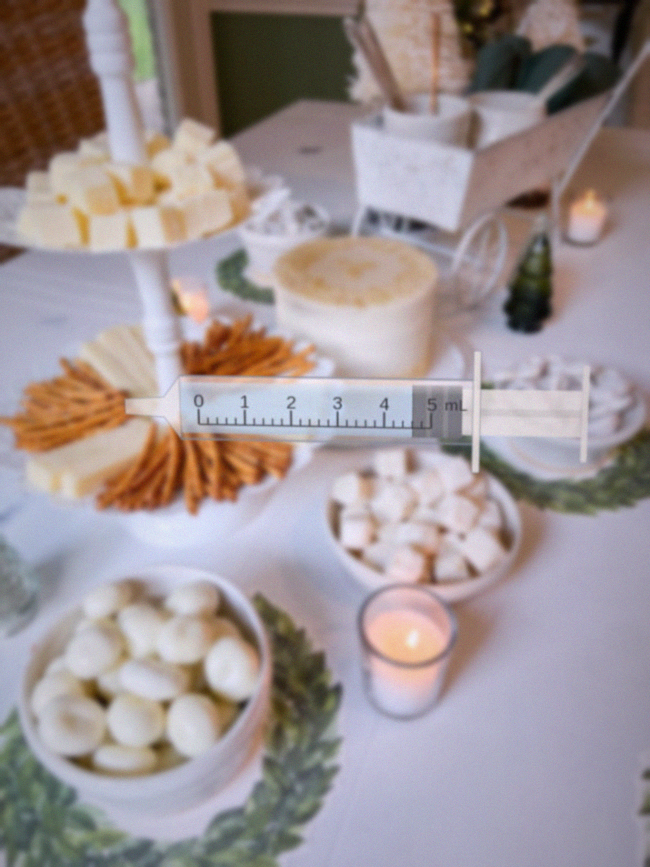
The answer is 4.6 mL
